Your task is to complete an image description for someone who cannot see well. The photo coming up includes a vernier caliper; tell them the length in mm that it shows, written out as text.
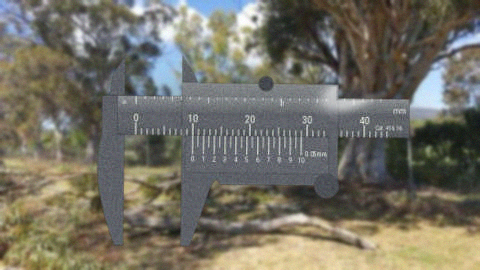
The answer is 10.0 mm
